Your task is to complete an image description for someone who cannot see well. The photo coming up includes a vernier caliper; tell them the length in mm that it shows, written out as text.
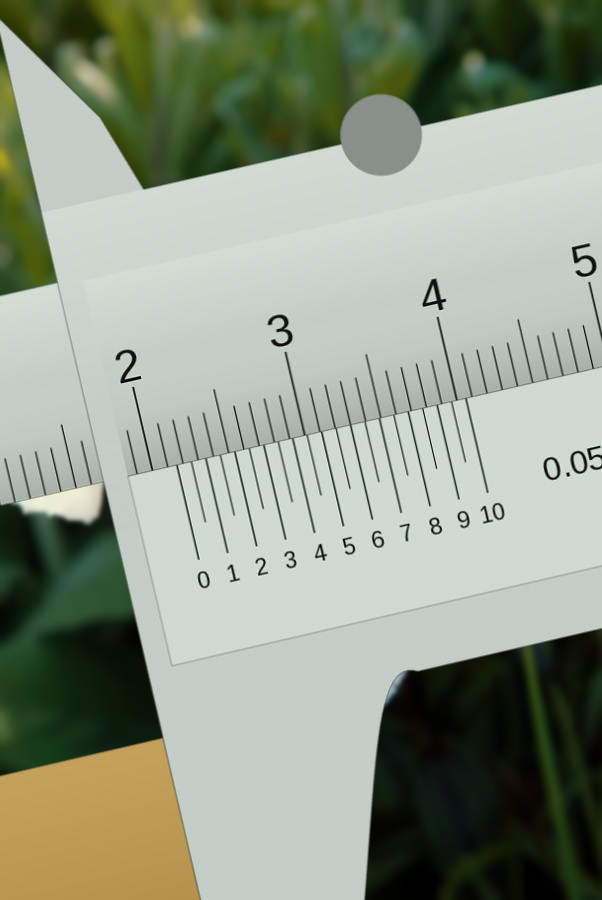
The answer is 21.6 mm
